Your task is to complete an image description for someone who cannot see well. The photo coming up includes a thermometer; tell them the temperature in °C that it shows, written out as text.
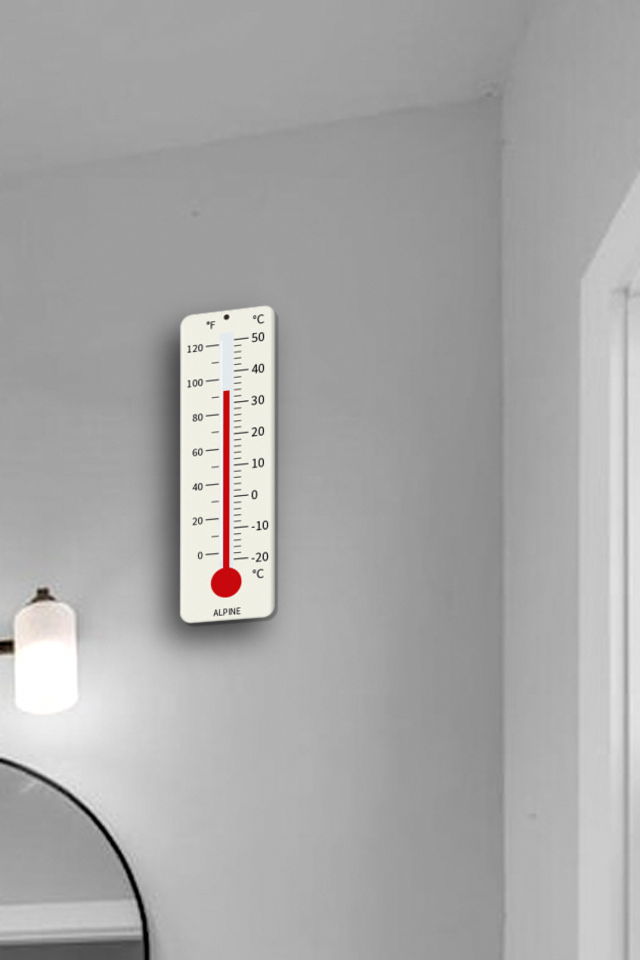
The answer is 34 °C
